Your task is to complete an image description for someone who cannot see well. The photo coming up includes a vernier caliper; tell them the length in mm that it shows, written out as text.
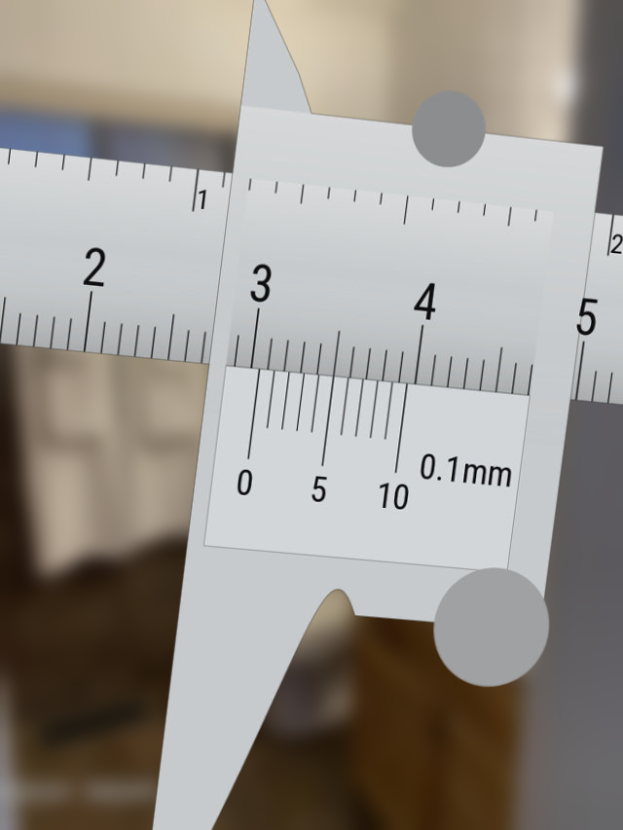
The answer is 30.5 mm
